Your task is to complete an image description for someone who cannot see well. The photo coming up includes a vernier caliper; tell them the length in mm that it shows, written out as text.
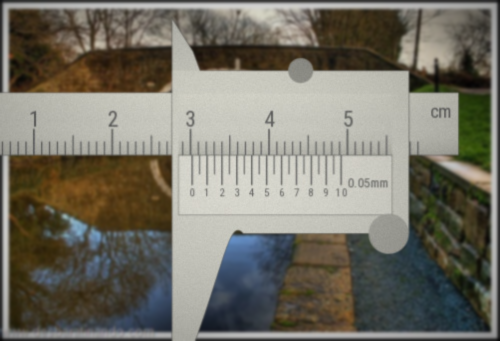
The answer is 30.2 mm
